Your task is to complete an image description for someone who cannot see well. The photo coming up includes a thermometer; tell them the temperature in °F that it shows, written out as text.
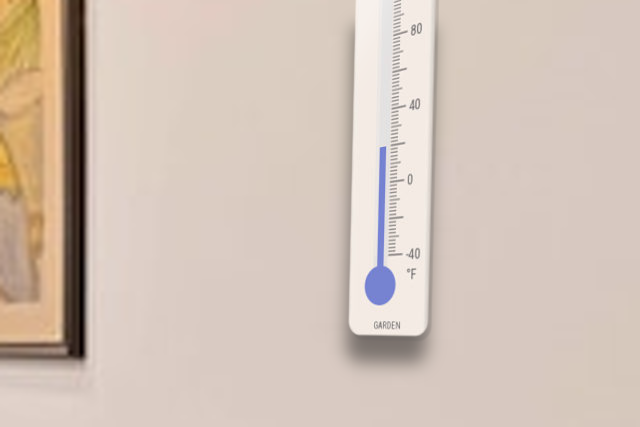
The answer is 20 °F
